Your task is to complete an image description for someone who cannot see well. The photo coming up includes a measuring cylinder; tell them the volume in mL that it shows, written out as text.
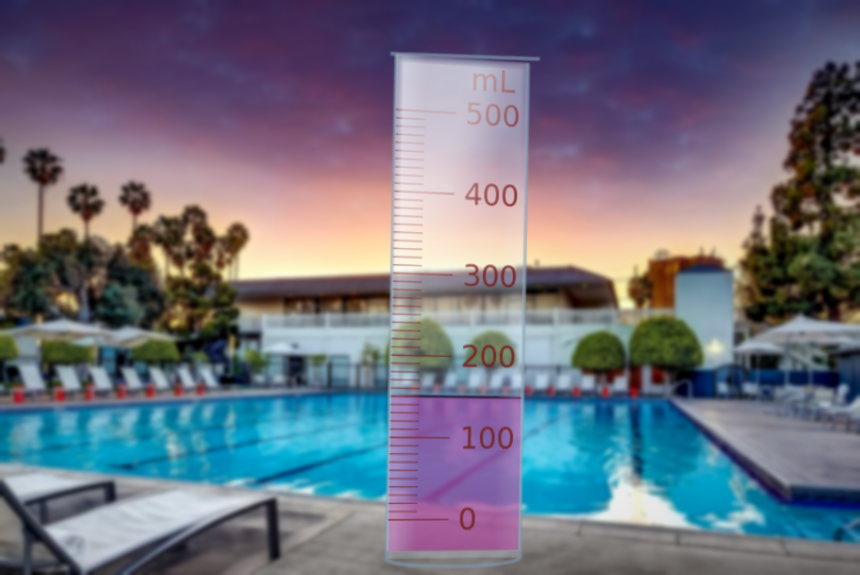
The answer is 150 mL
